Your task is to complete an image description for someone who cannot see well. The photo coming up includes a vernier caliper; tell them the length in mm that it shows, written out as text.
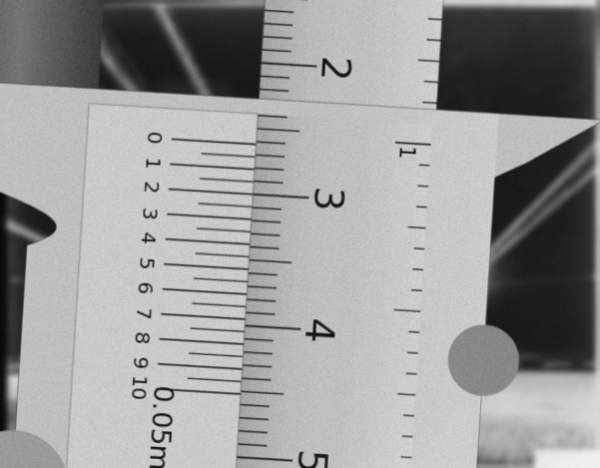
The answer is 26.2 mm
